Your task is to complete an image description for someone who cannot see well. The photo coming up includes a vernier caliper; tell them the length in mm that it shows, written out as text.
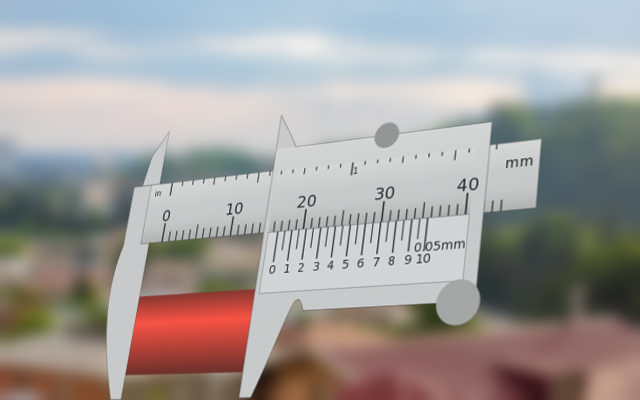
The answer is 16.6 mm
